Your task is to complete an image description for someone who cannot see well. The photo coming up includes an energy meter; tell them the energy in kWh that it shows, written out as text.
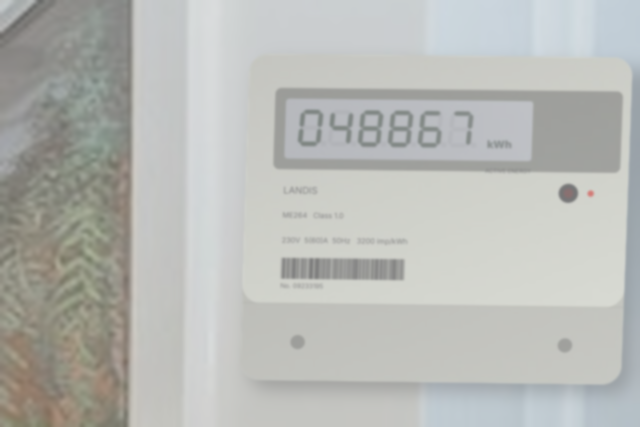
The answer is 48867 kWh
